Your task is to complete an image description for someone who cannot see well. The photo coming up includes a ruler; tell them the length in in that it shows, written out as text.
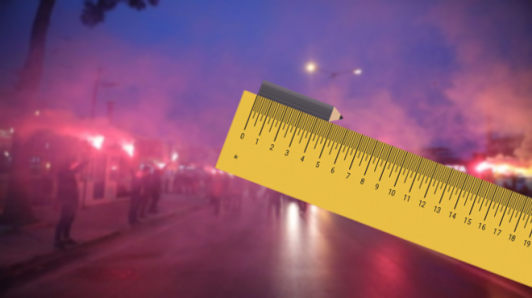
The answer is 5.5 in
